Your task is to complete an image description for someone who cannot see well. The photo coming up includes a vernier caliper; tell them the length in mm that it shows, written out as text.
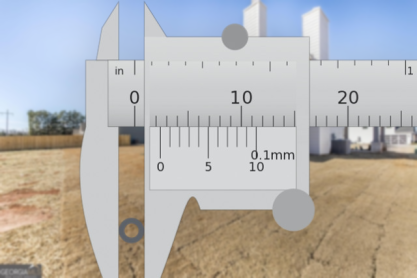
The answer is 2.4 mm
